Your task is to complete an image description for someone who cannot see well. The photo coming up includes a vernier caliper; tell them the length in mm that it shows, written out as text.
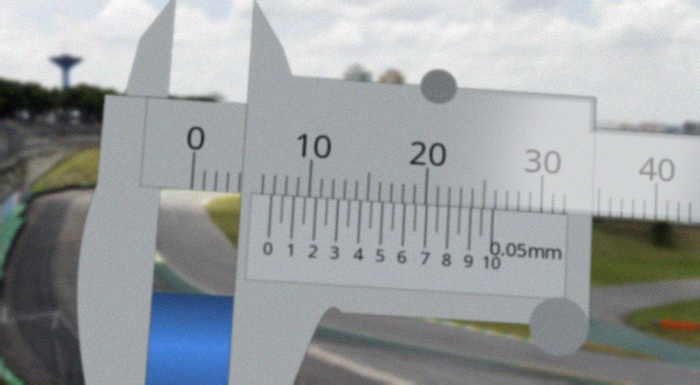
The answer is 6.8 mm
